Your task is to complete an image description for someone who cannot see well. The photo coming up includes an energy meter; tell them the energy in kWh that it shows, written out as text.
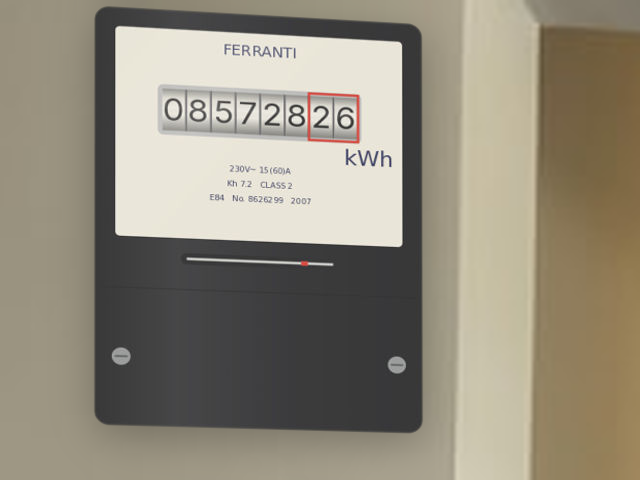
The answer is 85728.26 kWh
